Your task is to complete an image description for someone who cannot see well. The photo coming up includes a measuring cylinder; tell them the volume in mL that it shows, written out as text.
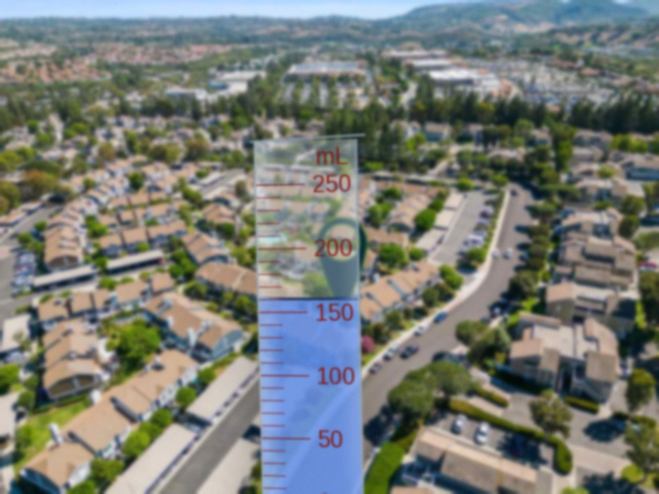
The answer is 160 mL
